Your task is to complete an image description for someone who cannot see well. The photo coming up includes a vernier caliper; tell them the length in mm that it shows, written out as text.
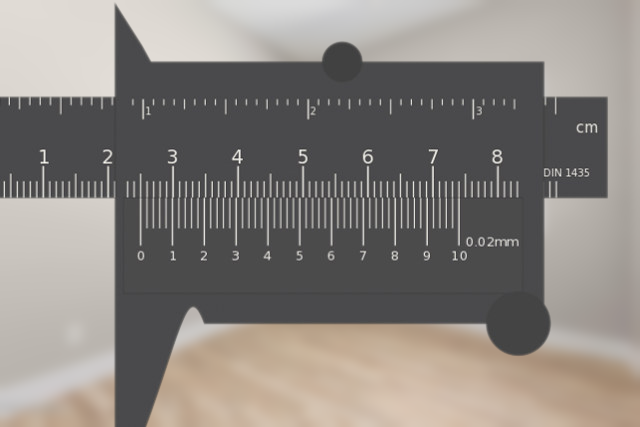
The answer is 25.0 mm
